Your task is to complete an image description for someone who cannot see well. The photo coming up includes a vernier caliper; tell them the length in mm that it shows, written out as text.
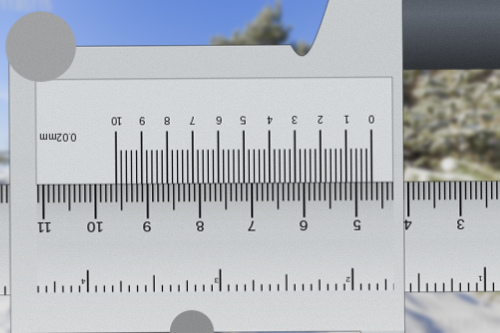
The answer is 47.0 mm
